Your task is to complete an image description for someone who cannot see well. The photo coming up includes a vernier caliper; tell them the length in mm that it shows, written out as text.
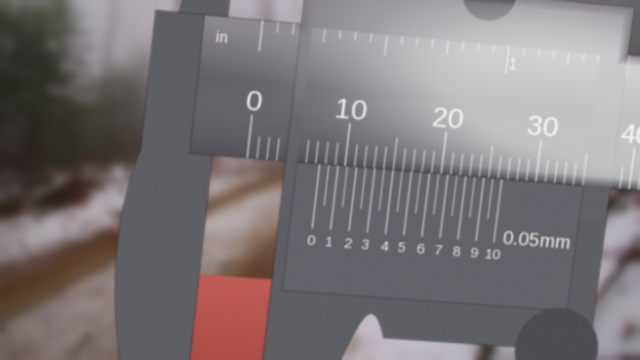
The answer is 7.4 mm
